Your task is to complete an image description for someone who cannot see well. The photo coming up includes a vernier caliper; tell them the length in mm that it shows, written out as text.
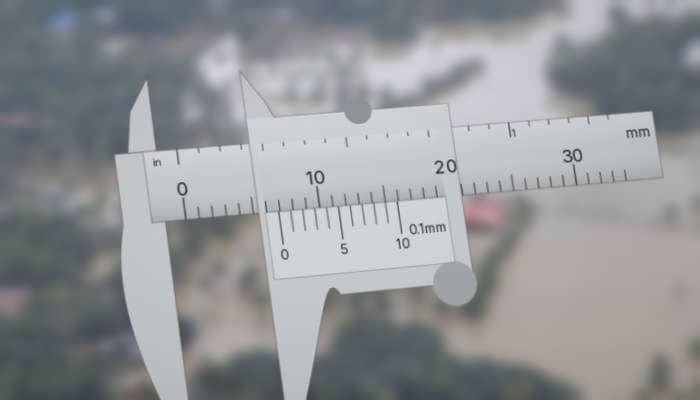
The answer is 6.9 mm
